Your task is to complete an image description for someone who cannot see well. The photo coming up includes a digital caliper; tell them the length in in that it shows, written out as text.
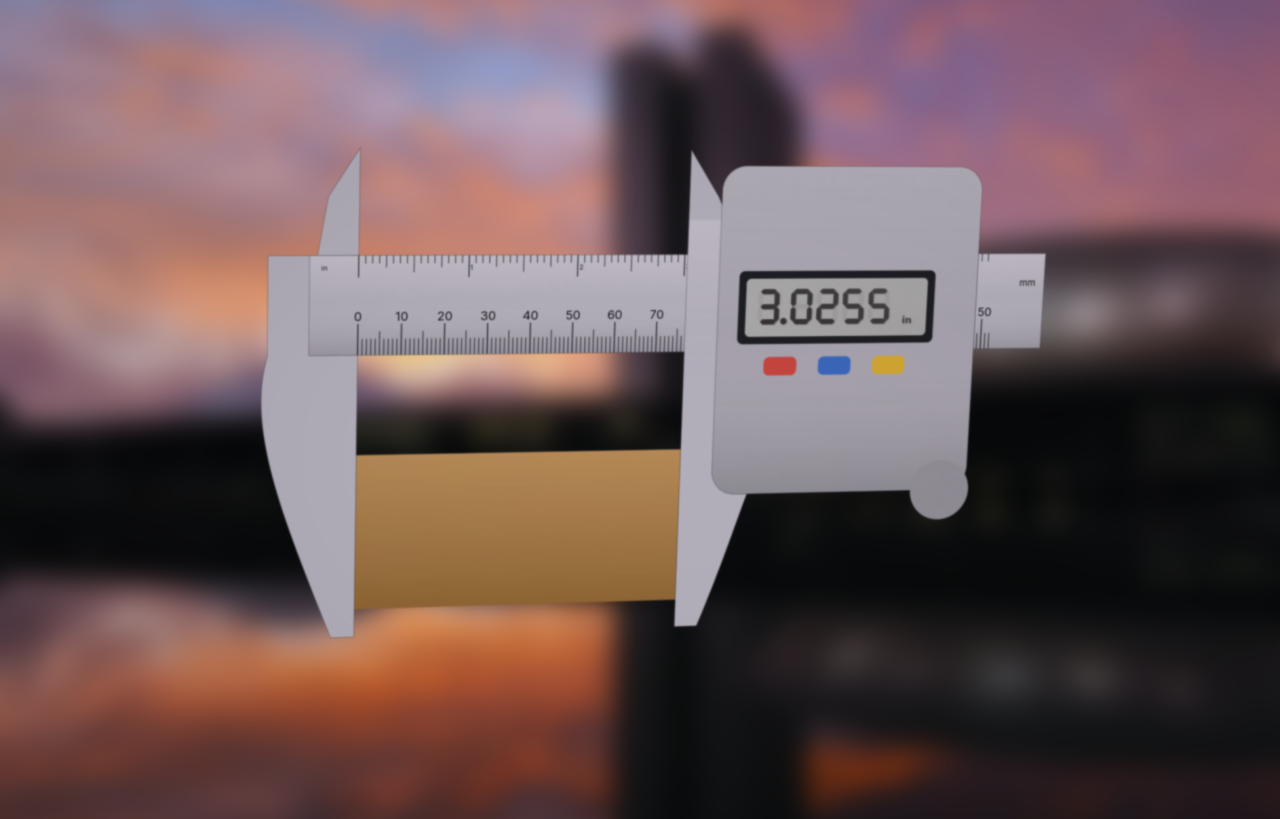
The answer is 3.0255 in
